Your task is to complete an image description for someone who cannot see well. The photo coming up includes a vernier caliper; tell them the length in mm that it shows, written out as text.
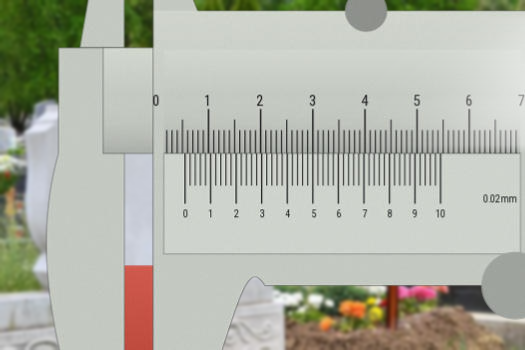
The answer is 5.5 mm
